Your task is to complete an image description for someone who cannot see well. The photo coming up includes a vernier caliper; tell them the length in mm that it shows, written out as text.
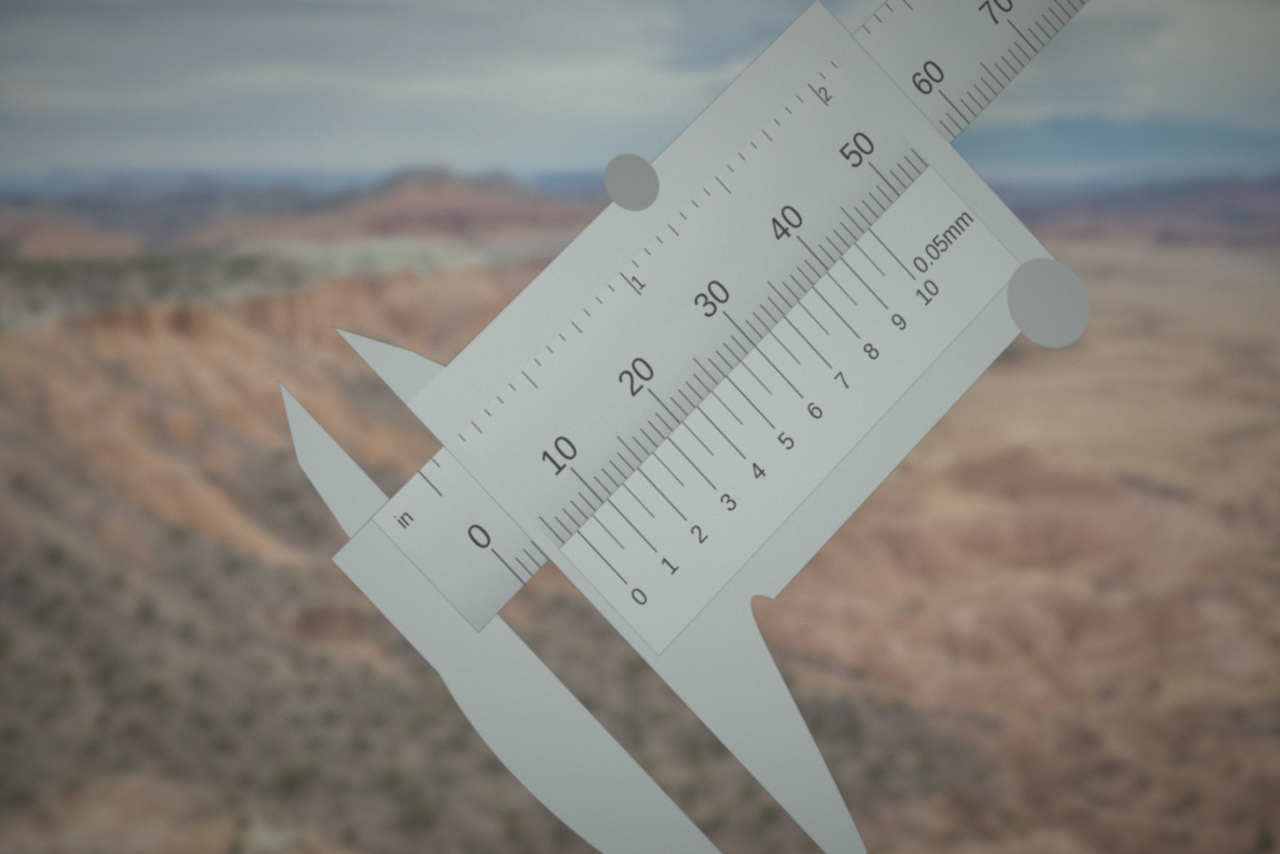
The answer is 6.6 mm
